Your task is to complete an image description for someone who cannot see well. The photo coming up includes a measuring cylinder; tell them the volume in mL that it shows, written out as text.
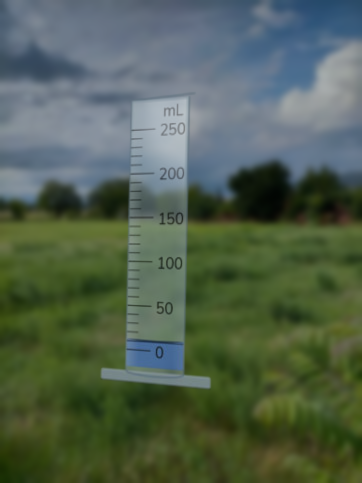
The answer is 10 mL
